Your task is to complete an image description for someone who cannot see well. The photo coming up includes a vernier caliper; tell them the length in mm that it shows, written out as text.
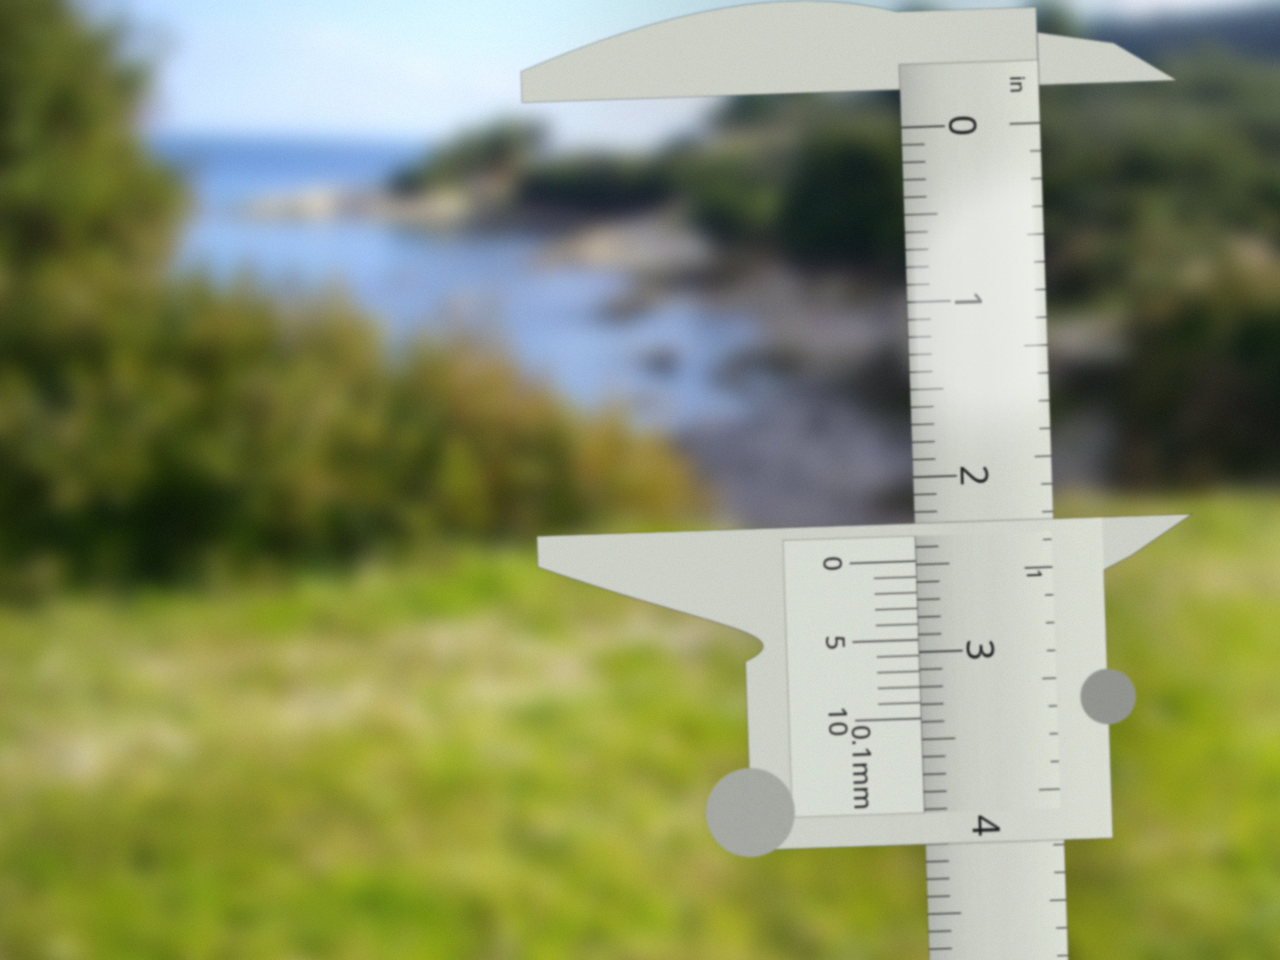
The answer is 24.8 mm
